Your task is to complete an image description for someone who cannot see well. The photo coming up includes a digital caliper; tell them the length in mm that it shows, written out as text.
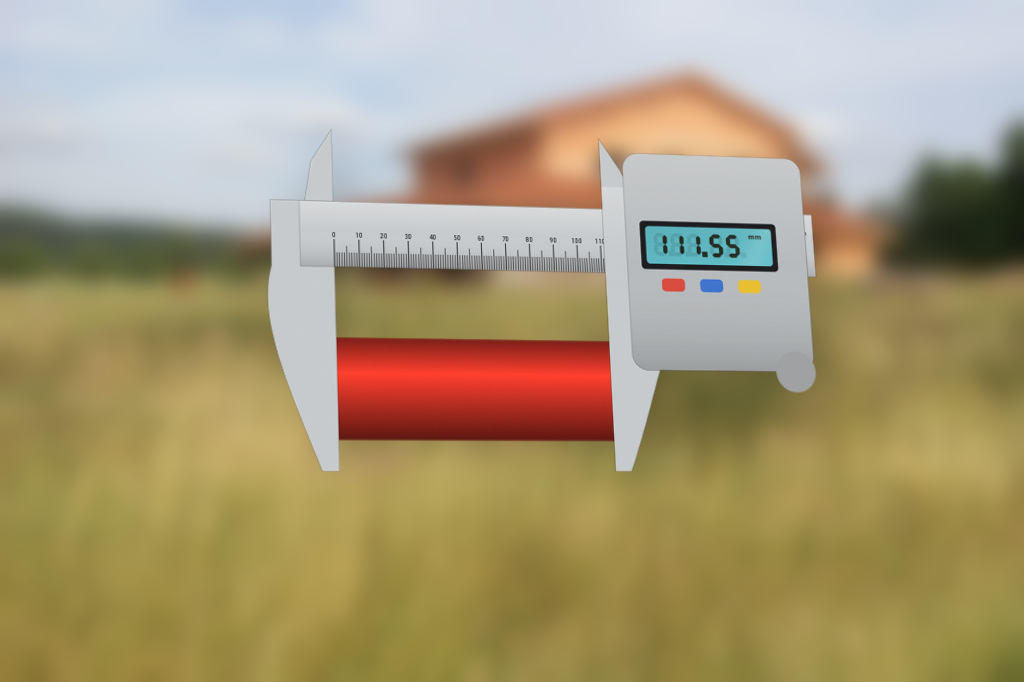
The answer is 111.55 mm
